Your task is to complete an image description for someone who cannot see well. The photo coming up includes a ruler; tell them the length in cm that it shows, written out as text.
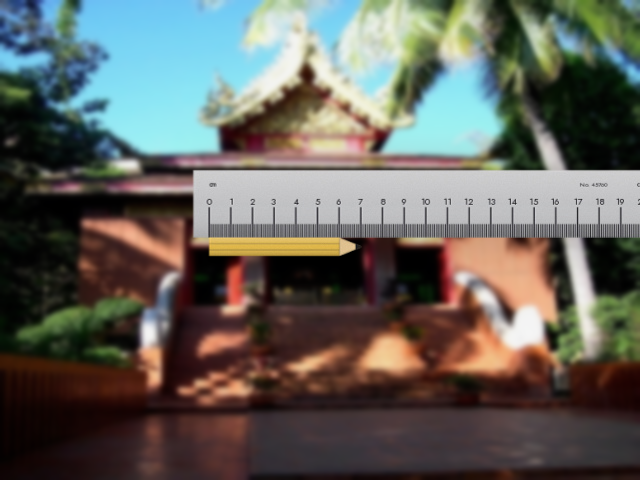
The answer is 7 cm
